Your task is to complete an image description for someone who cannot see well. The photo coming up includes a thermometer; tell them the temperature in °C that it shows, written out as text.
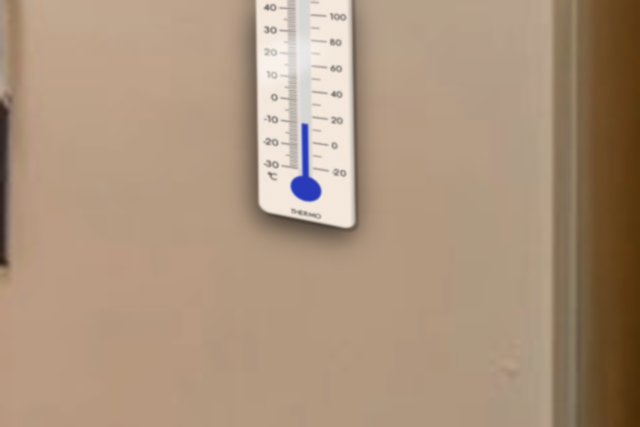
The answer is -10 °C
